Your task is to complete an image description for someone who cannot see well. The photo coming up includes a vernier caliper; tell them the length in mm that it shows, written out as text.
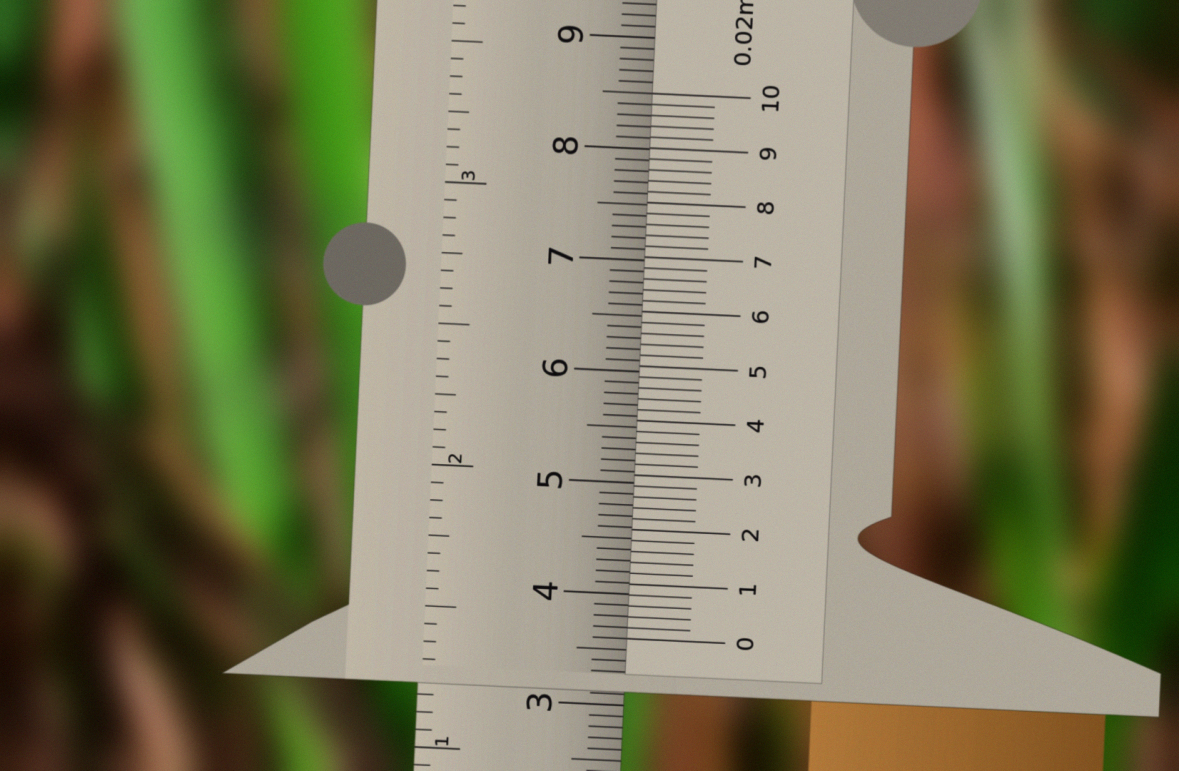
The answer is 36.0 mm
